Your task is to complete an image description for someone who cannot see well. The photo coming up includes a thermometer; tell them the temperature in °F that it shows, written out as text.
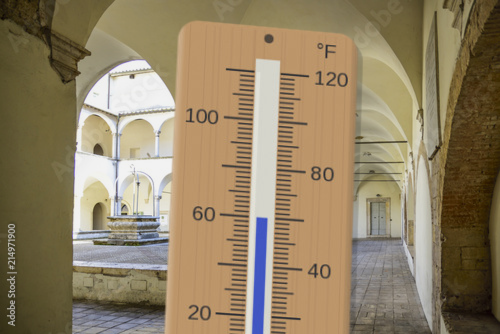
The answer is 60 °F
